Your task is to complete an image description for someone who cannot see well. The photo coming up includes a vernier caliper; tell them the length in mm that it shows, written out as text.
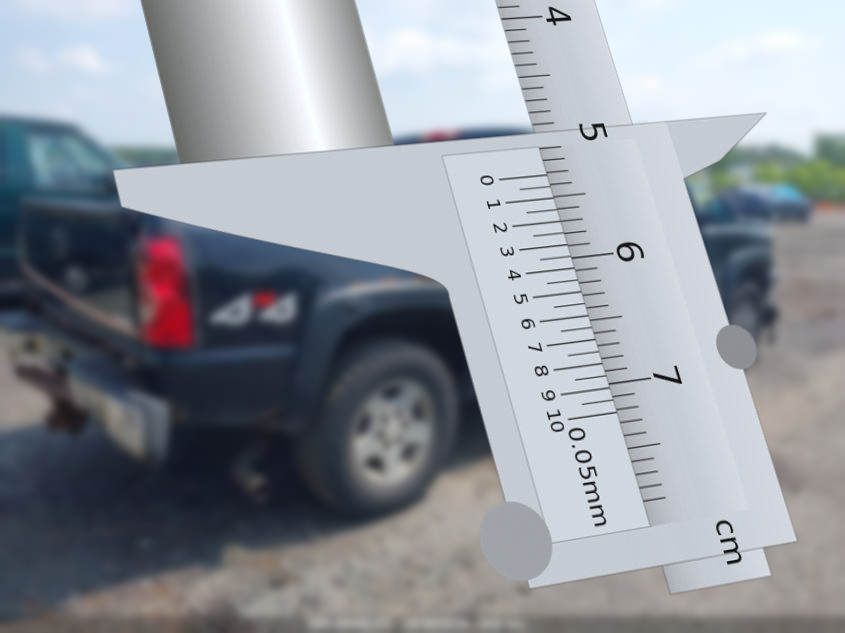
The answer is 53.2 mm
